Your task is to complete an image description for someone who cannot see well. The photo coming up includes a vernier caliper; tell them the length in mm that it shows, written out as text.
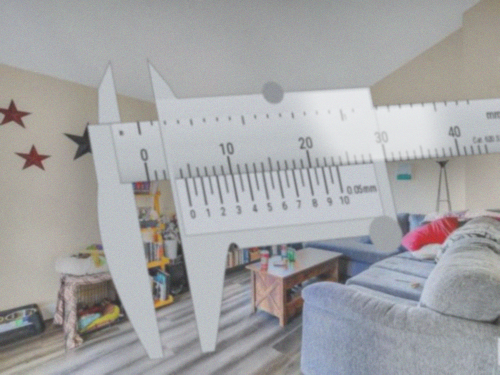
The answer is 4.4 mm
